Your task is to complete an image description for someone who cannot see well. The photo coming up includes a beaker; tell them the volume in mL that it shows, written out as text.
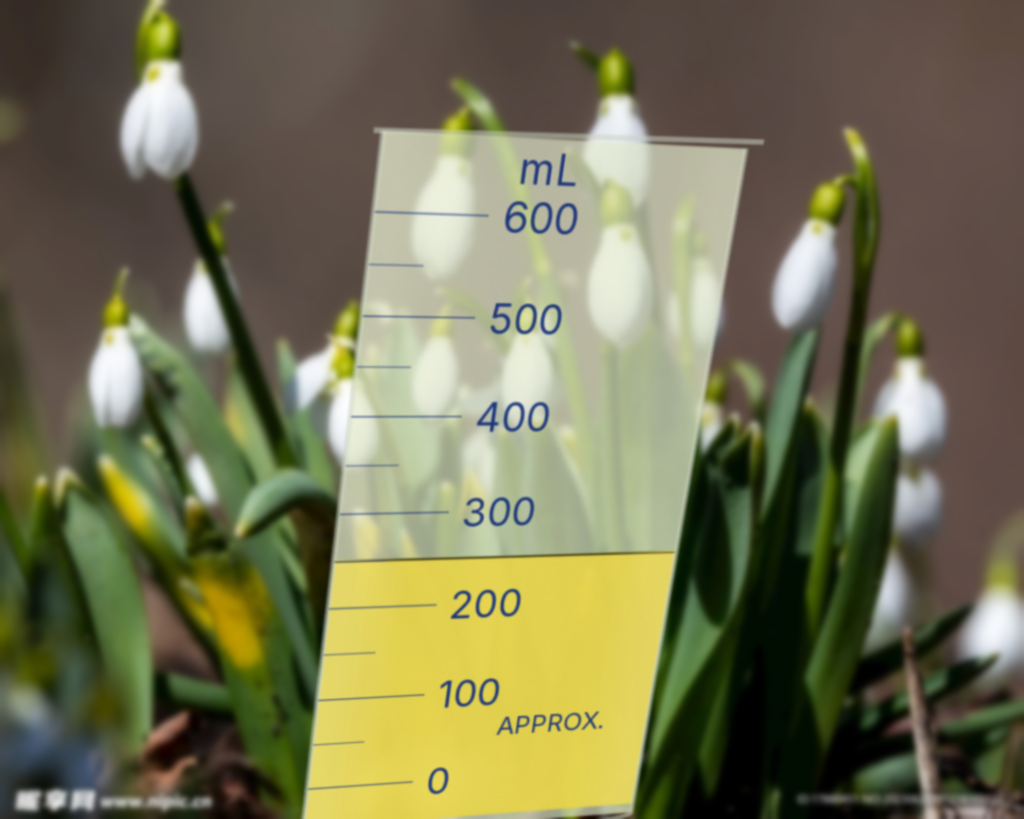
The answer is 250 mL
